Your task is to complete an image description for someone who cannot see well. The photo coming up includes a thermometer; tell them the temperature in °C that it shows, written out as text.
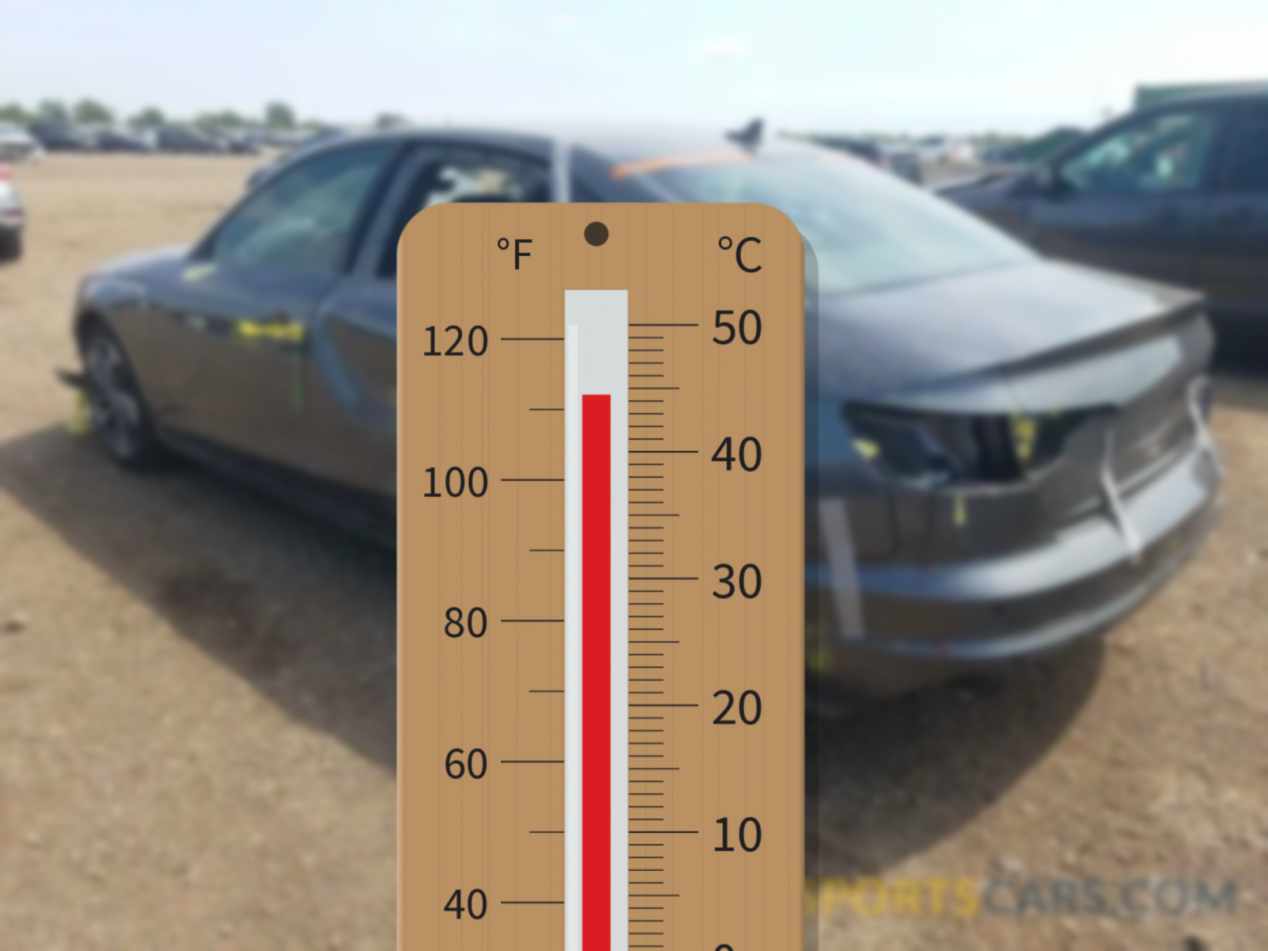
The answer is 44.5 °C
